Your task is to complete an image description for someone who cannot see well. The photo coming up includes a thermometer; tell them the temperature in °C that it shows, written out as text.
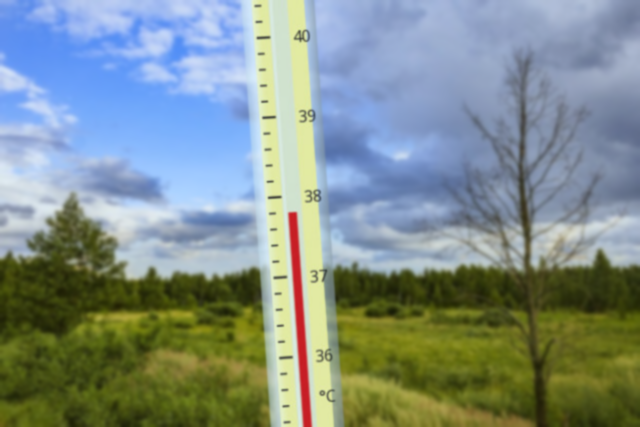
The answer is 37.8 °C
